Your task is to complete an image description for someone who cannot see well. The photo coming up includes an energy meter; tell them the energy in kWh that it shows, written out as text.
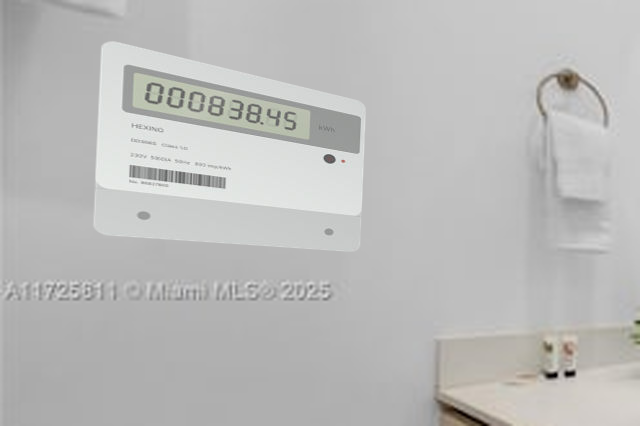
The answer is 838.45 kWh
